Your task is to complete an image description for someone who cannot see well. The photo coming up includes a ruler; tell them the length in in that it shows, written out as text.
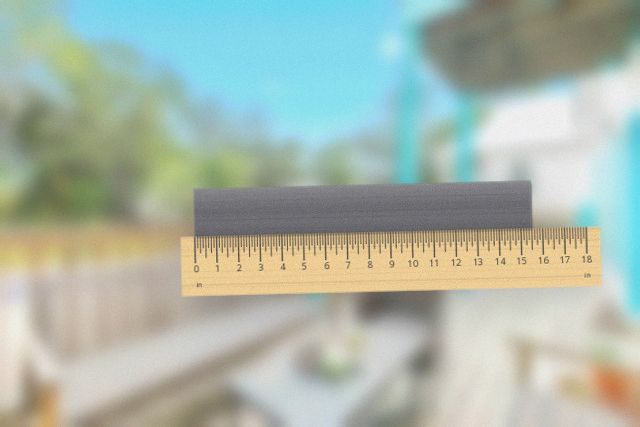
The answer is 15.5 in
